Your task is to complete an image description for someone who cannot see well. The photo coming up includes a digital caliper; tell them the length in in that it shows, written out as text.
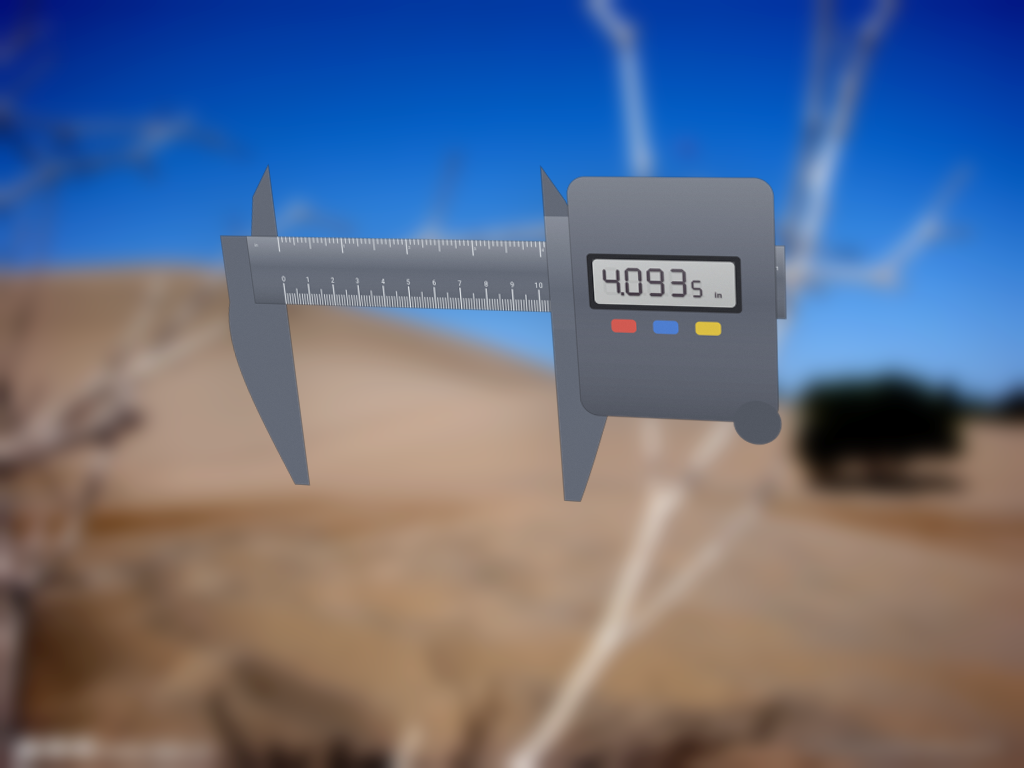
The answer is 4.0935 in
